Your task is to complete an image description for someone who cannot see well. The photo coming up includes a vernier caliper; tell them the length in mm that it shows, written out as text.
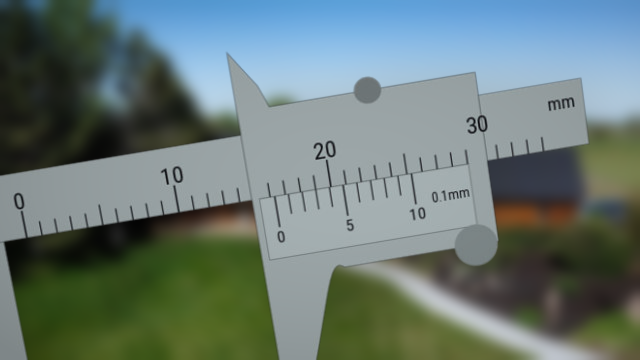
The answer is 16.3 mm
